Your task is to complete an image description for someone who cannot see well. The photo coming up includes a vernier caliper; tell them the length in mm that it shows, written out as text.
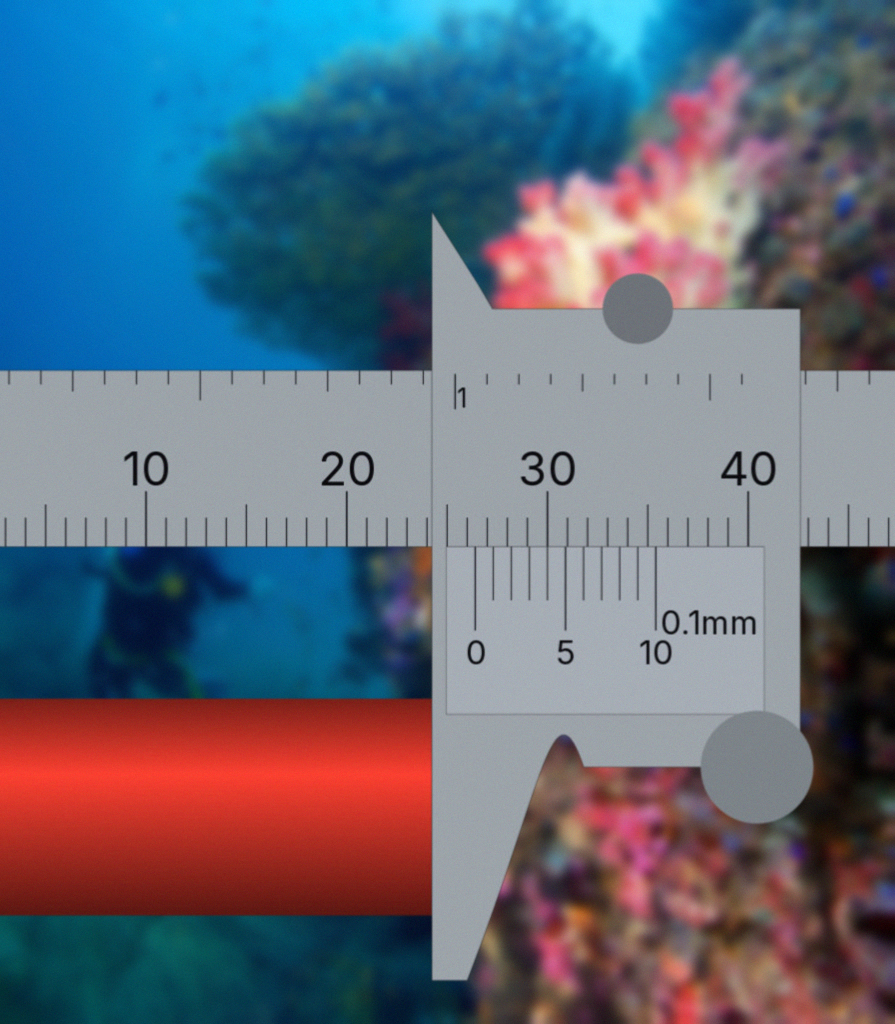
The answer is 26.4 mm
